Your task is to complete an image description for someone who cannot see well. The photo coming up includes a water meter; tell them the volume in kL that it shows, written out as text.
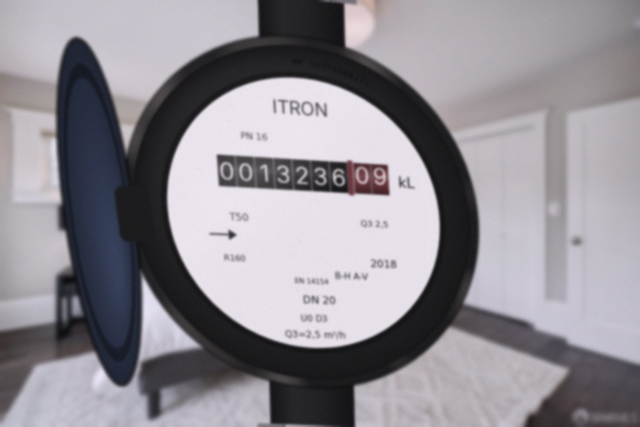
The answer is 13236.09 kL
